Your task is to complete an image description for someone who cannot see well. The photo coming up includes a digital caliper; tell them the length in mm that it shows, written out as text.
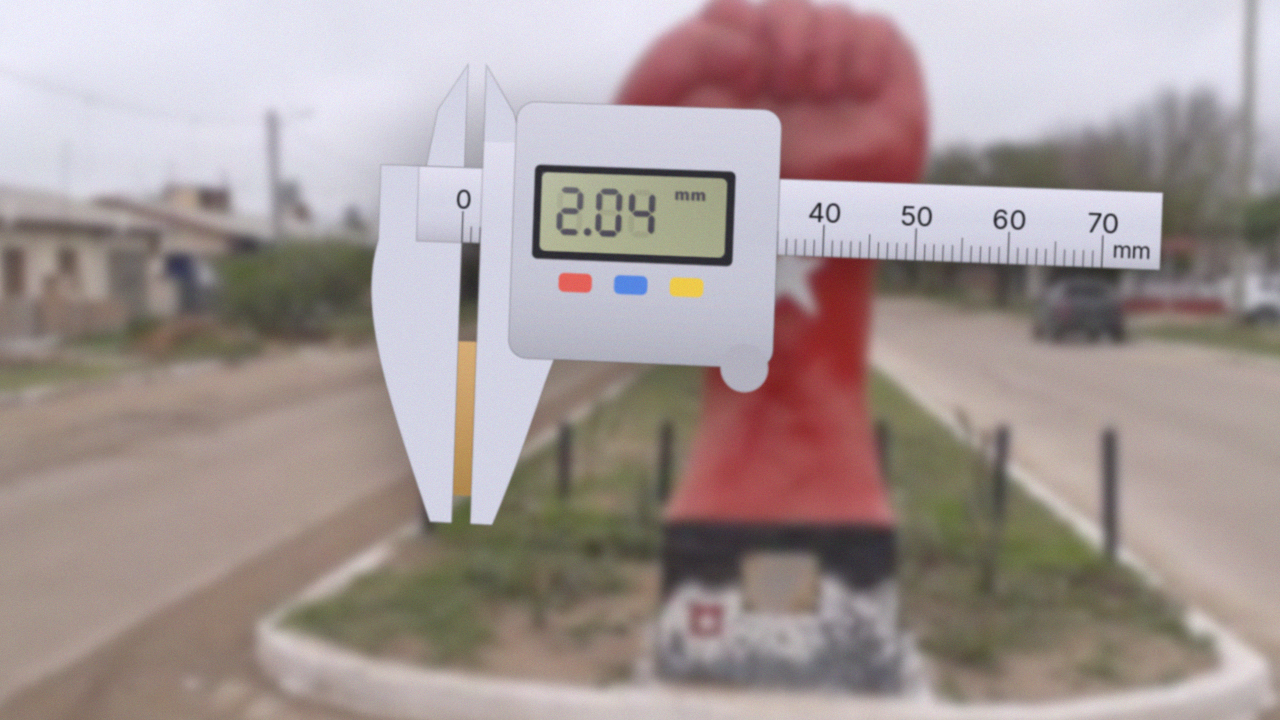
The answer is 2.04 mm
